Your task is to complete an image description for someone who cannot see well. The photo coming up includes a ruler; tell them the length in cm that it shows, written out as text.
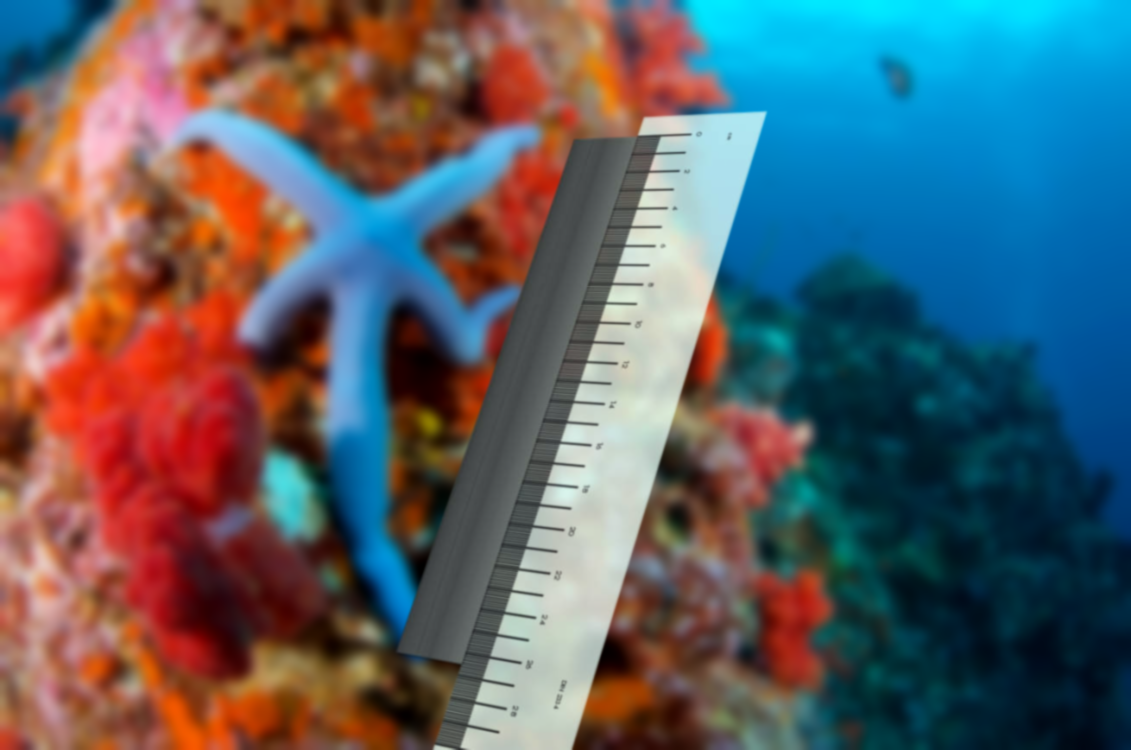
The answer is 26.5 cm
